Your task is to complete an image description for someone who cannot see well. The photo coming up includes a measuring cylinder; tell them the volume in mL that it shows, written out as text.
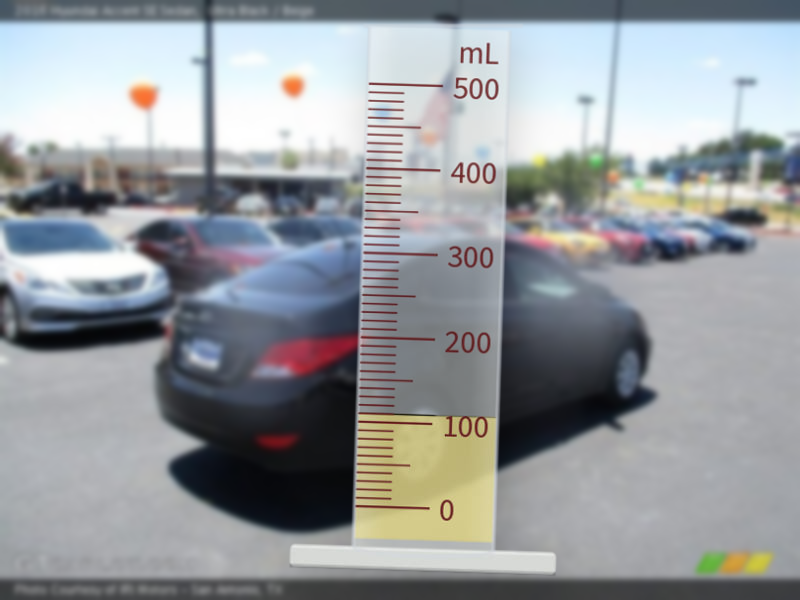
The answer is 110 mL
